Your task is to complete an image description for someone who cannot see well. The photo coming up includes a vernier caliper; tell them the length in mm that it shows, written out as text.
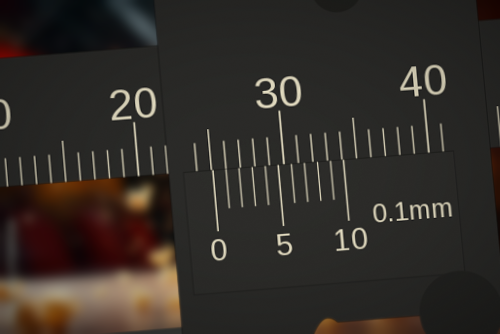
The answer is 25.1 mm
